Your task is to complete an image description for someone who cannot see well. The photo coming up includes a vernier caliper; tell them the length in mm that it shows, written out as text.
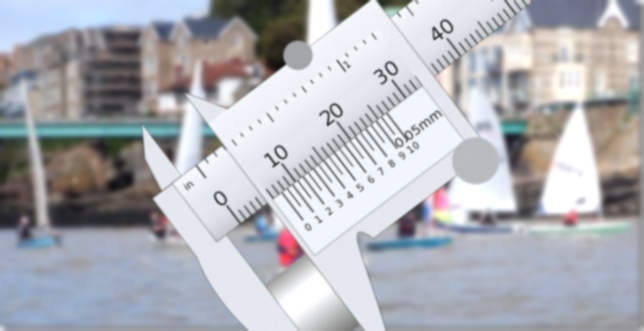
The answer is 7.5 mm
